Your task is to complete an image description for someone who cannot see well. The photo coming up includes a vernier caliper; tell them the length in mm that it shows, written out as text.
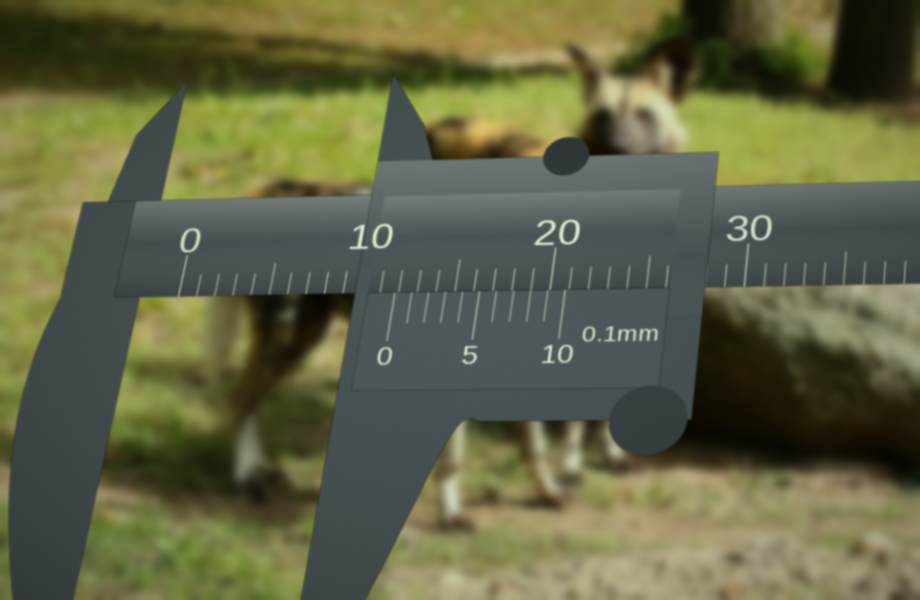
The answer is 11.8 mm
